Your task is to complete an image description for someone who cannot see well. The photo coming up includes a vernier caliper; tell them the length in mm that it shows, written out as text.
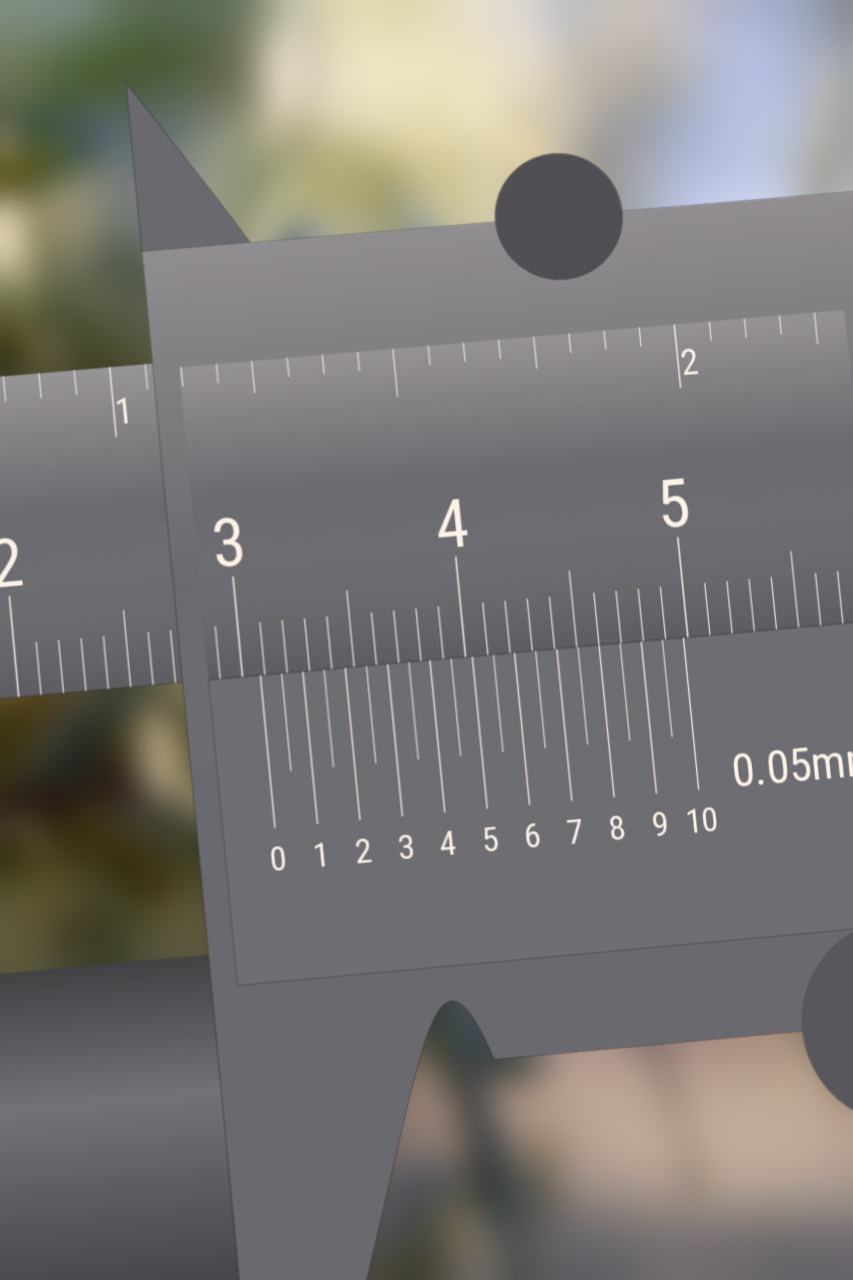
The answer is 30.8 mm
